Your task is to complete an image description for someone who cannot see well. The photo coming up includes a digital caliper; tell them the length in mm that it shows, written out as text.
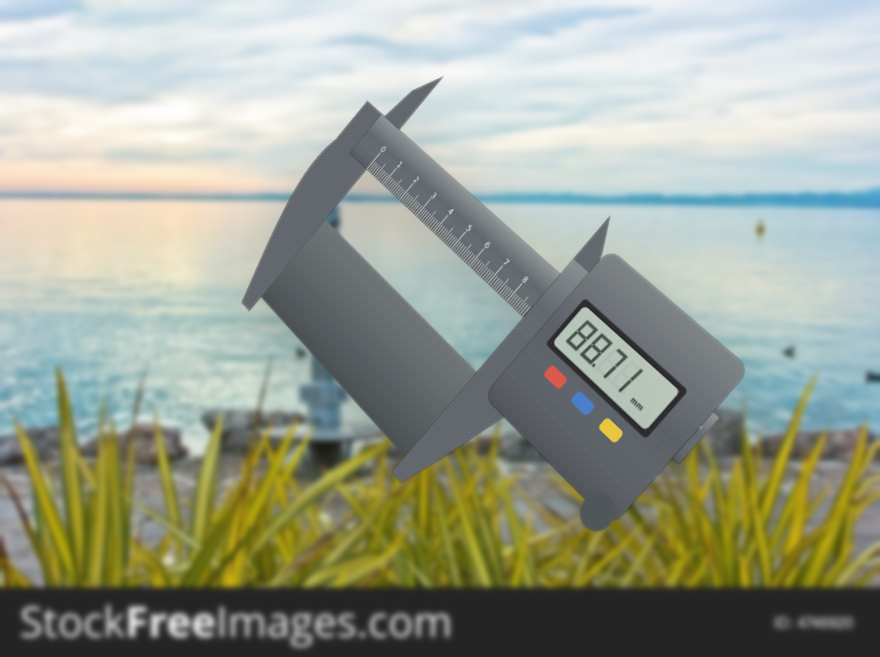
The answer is 88.71 mm
